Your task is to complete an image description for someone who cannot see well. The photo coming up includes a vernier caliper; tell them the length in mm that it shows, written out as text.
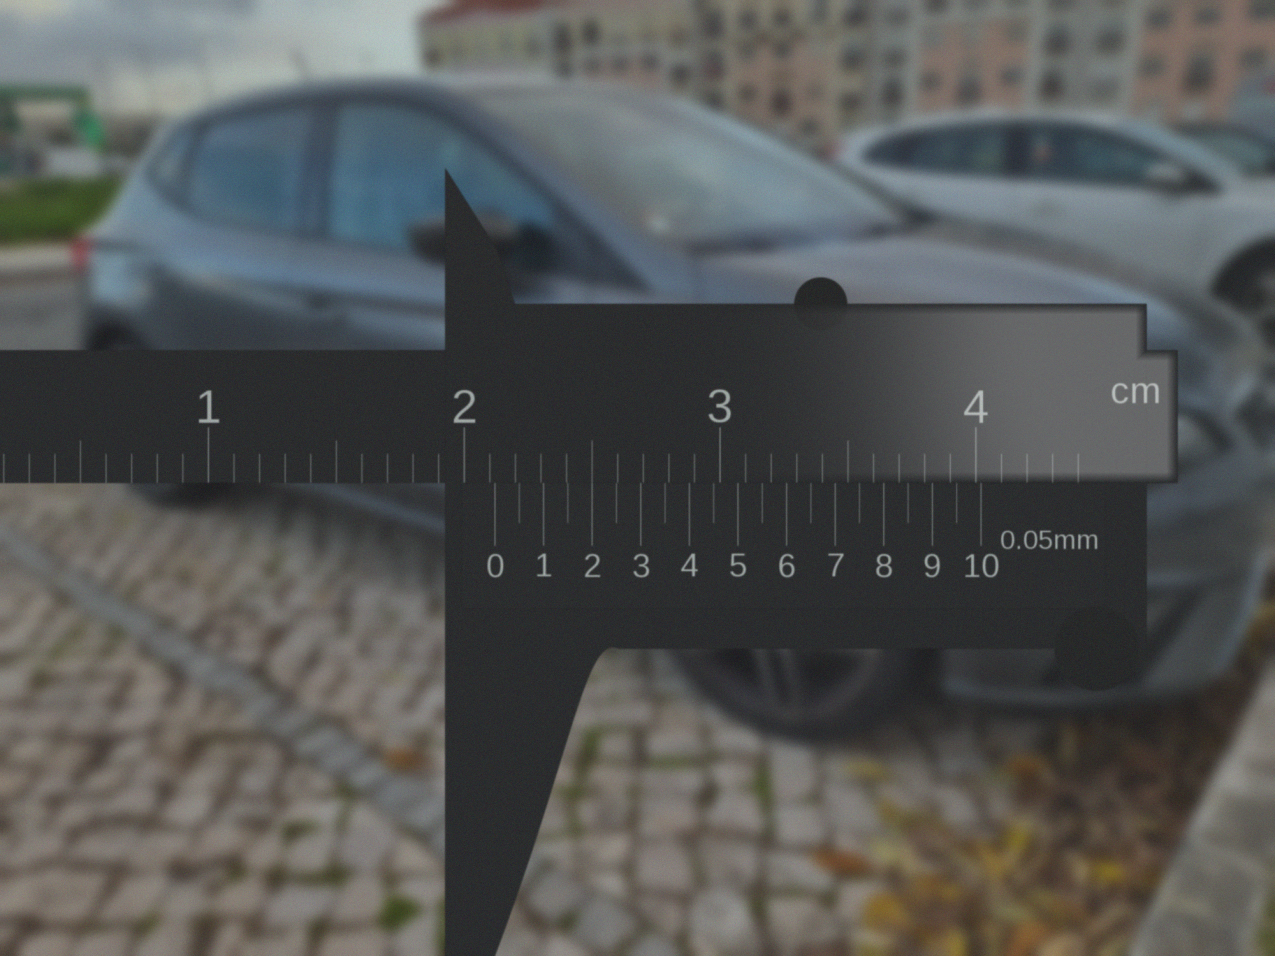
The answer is 21.20 mm
